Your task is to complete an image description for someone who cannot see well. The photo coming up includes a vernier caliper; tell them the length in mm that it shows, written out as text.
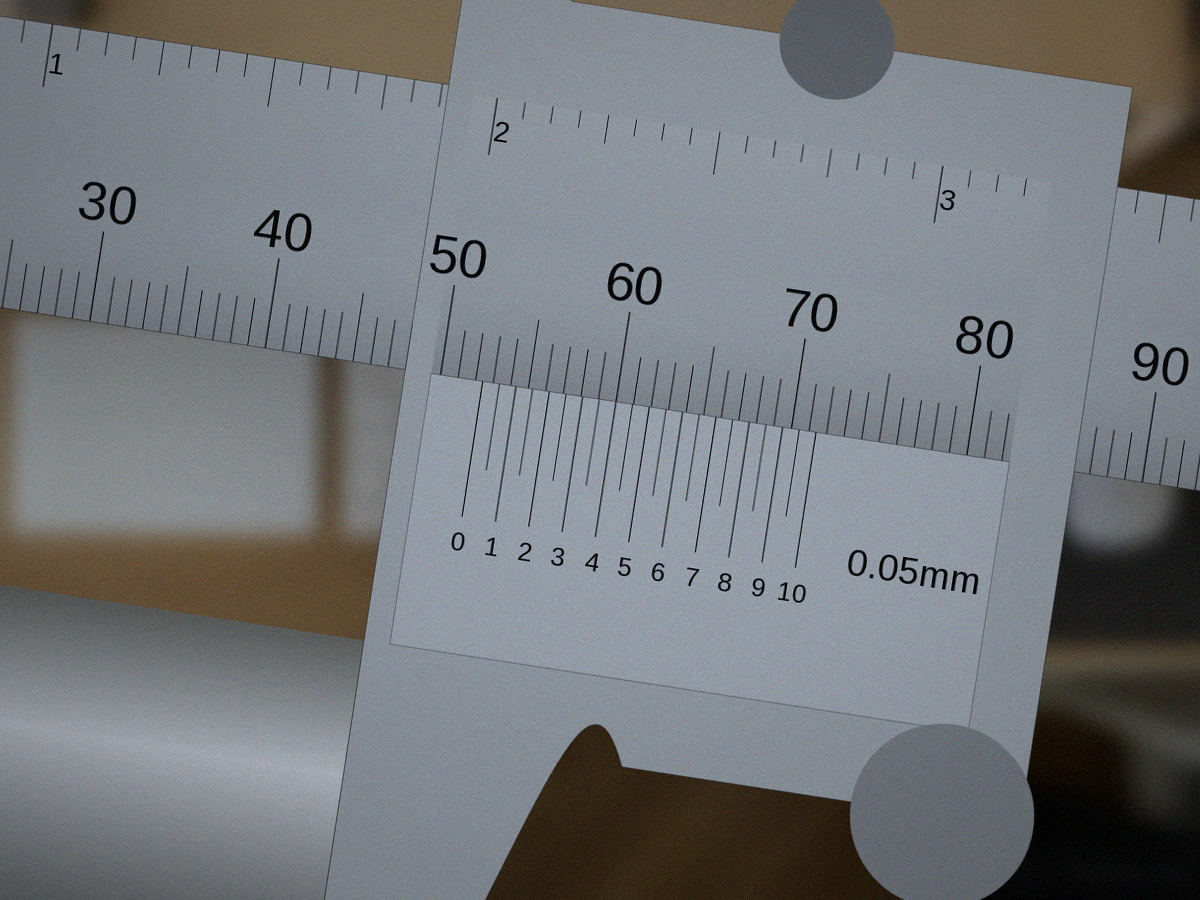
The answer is 52.4 mm
